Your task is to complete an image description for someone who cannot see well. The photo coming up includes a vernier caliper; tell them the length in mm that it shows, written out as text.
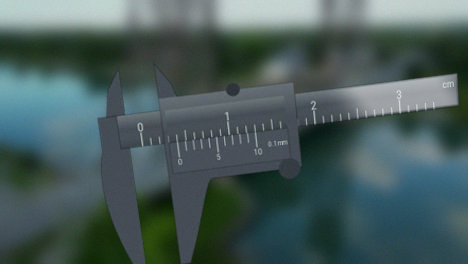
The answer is 4.0 mm
